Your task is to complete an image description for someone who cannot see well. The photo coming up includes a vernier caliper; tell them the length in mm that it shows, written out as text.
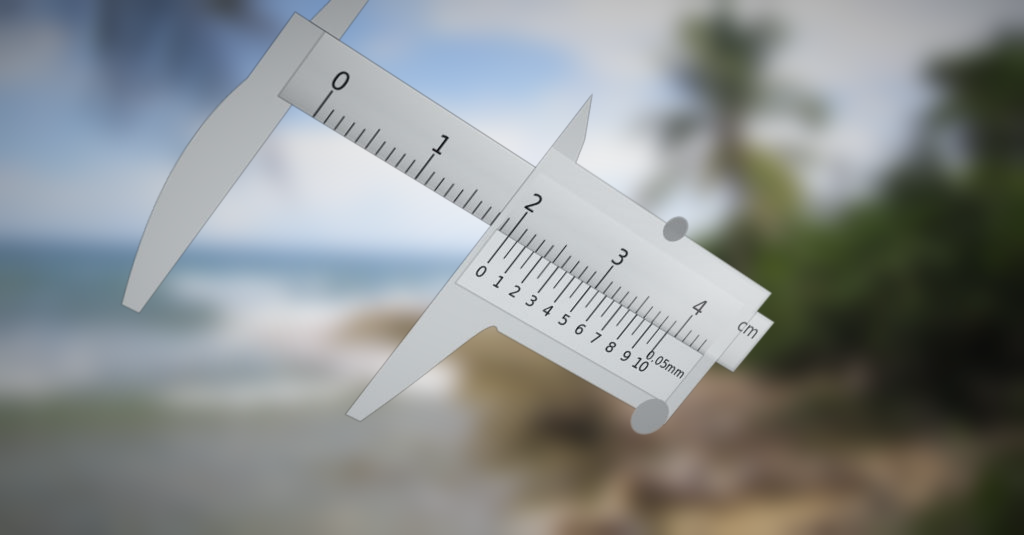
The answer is 20.0 mm
